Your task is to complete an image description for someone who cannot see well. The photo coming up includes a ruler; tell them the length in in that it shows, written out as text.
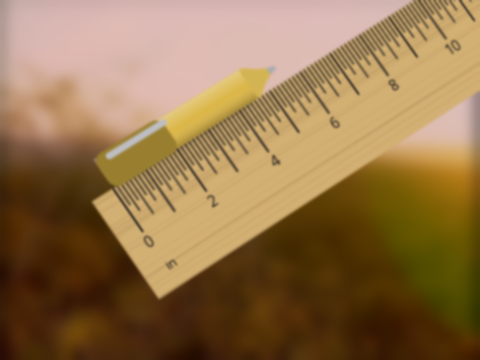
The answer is 5.5 in
